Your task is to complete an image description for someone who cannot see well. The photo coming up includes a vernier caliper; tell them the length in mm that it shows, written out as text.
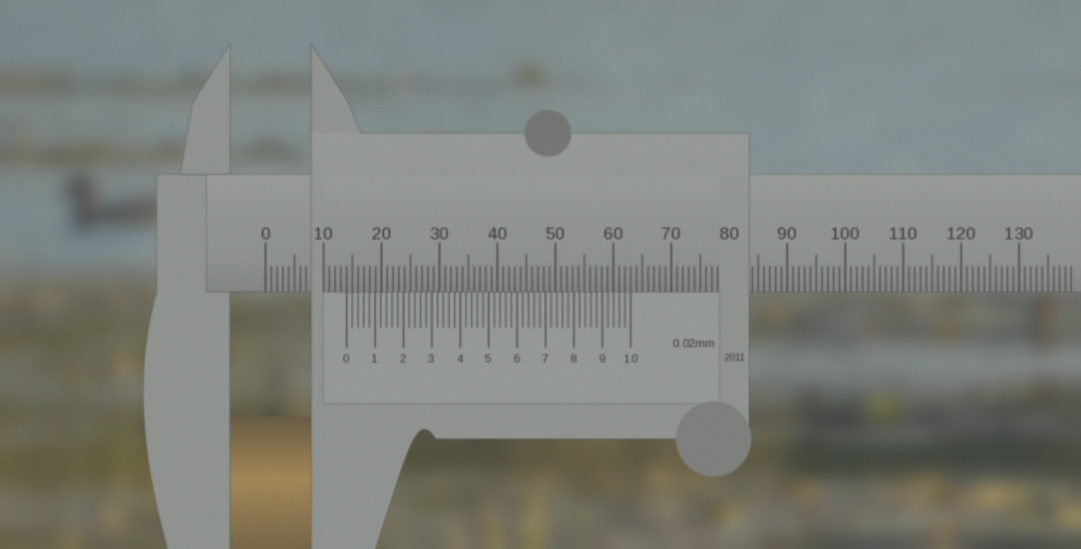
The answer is 14.0 mm
